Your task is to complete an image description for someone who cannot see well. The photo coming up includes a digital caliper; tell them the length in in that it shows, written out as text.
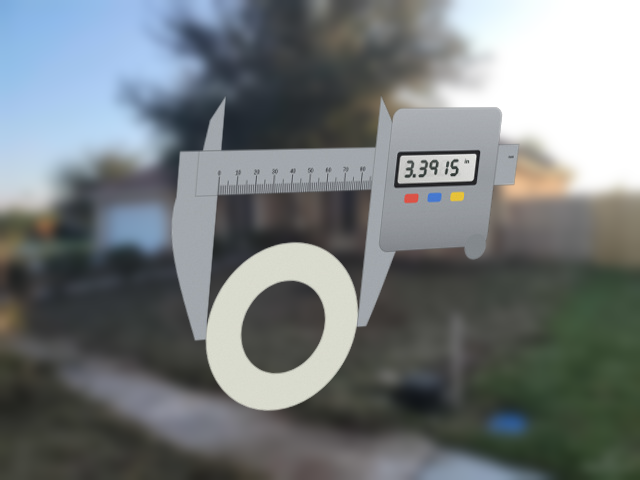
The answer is 3.3915 in
